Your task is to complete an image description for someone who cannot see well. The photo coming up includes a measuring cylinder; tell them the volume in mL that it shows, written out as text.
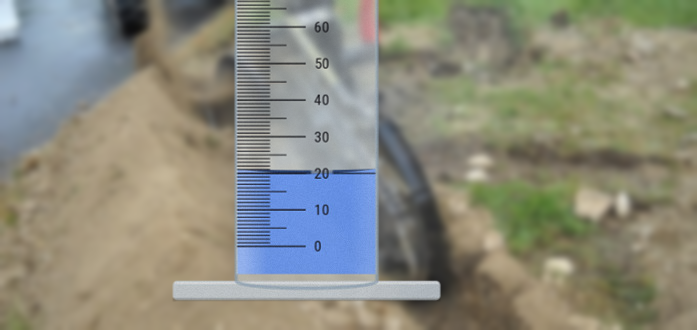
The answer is 20 mL
